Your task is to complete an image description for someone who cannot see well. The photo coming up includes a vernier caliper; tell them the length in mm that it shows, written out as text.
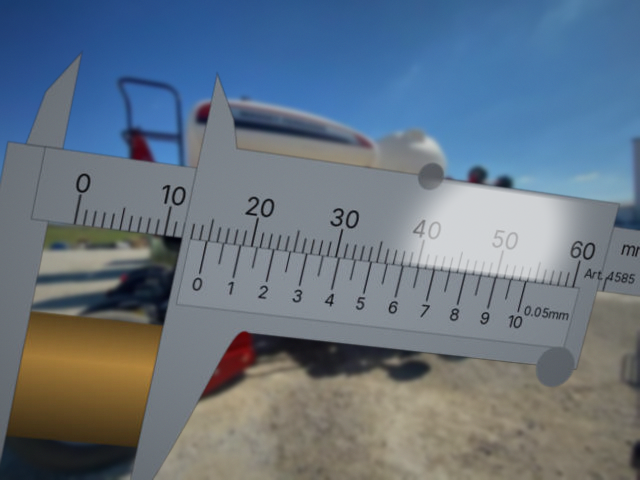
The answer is 14.8 mm
